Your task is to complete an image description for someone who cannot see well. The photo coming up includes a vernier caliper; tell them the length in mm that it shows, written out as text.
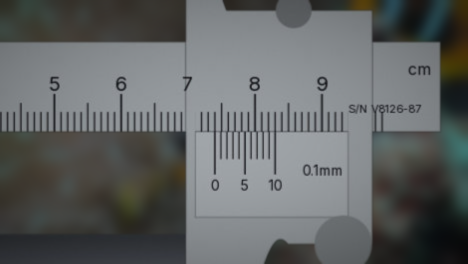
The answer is 74.0 mm
